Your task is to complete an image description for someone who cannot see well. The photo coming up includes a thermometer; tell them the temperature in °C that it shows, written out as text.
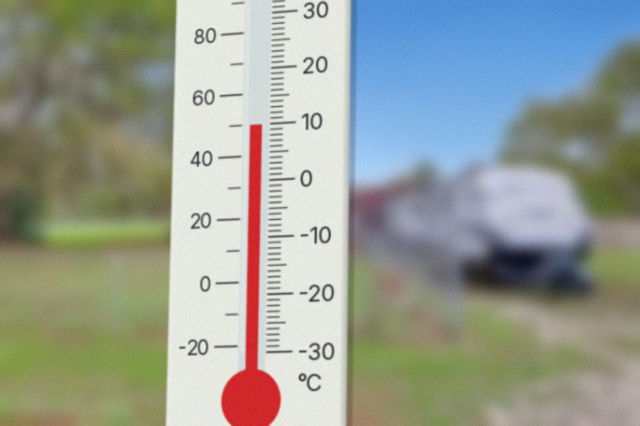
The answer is 10 °C
